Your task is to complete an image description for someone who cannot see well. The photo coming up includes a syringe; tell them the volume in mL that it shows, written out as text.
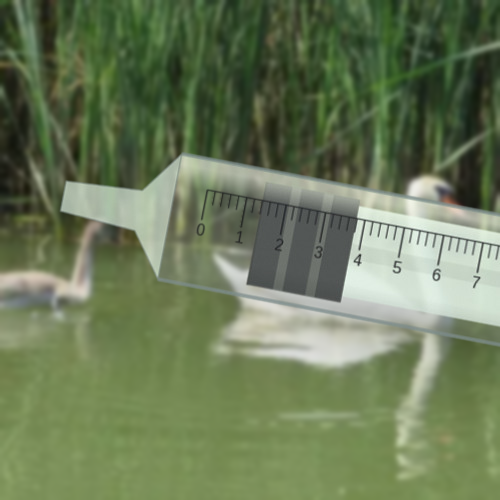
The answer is 1.4 mL
